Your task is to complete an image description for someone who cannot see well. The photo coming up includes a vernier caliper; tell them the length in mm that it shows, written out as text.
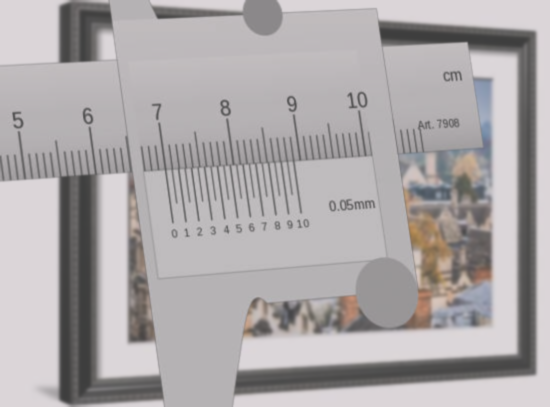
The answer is 70.0 mm
